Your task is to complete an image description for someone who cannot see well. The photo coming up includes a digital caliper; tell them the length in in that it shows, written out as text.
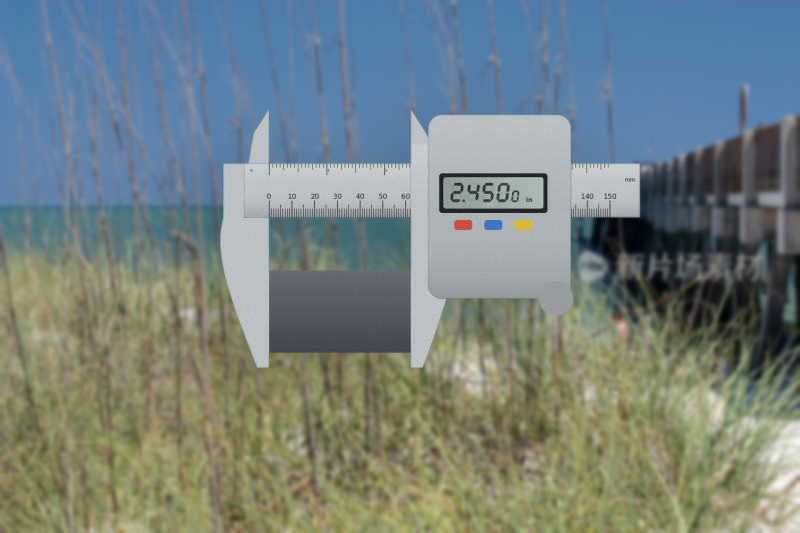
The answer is 2.4500 in
